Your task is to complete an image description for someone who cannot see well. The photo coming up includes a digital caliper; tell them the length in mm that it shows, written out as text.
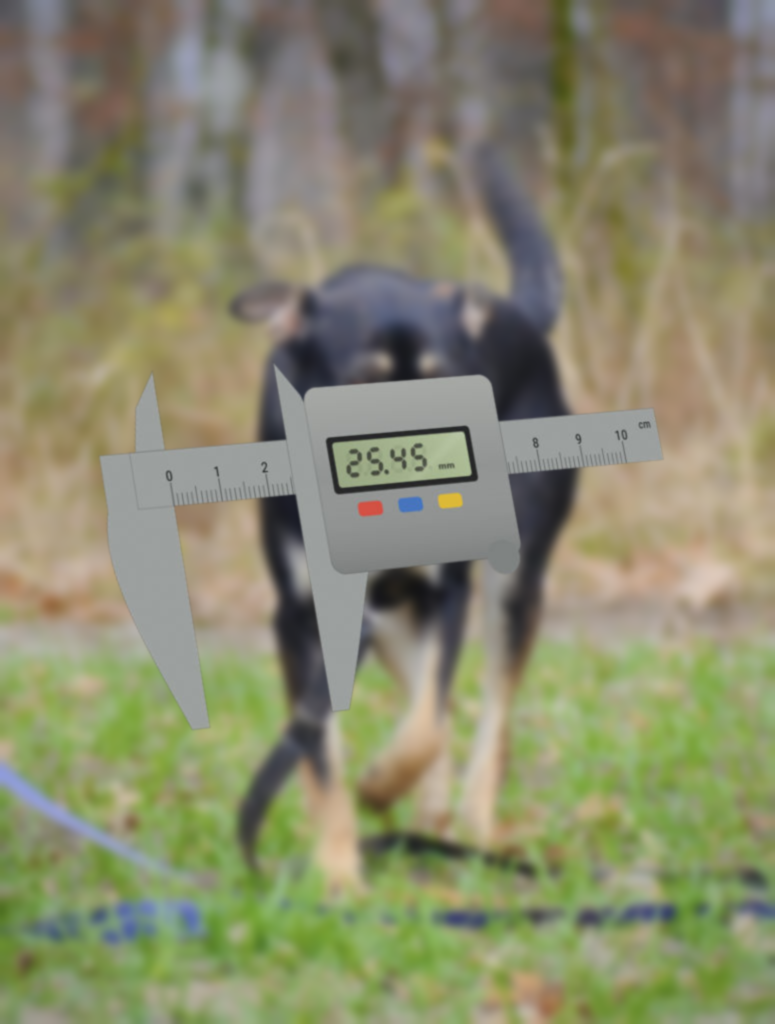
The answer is 25.45 mm
